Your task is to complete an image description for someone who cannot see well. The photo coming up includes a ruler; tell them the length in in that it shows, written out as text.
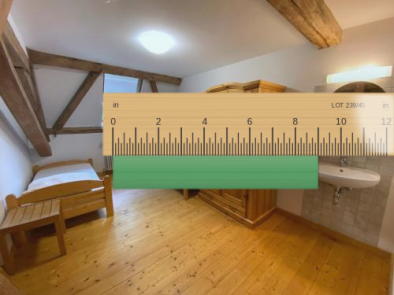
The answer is 9 in
